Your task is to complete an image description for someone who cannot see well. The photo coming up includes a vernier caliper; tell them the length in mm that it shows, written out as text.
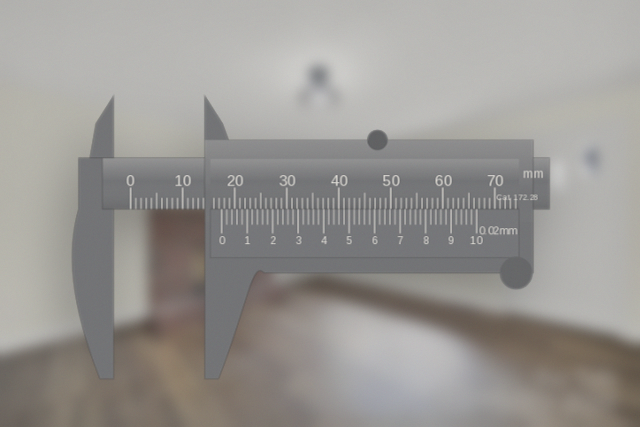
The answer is 17.5 mm
